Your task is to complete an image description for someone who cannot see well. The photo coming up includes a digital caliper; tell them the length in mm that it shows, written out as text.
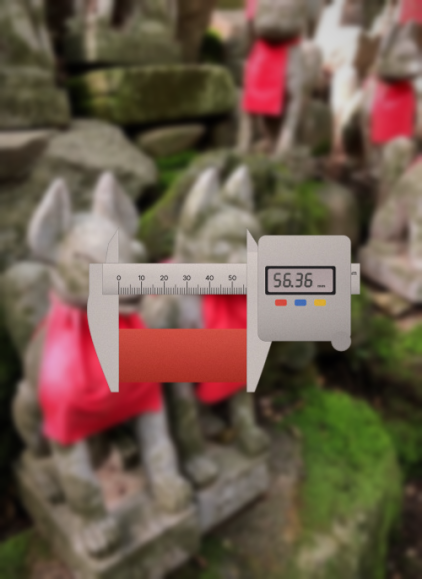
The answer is 56.36 mm
